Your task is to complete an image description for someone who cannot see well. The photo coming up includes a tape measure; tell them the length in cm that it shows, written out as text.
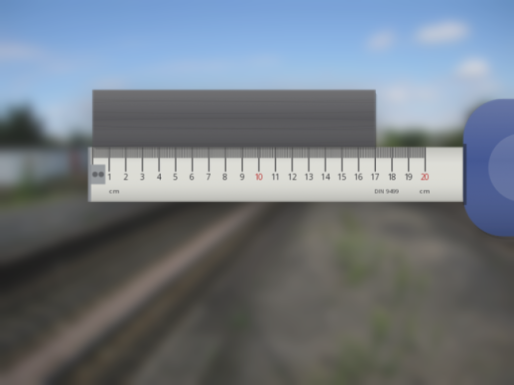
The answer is 17 cm
